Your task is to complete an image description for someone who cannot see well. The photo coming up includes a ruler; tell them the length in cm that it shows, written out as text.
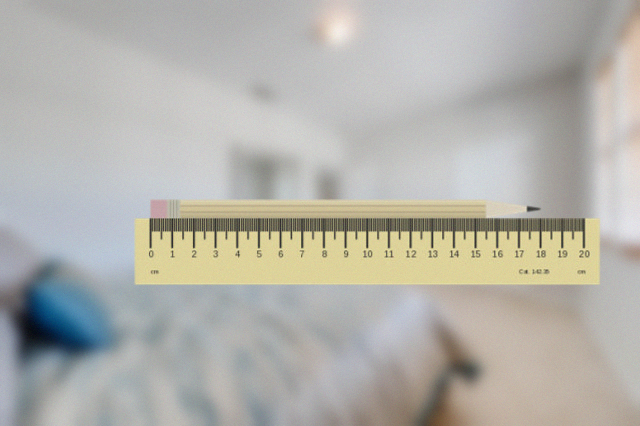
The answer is 18 cm
